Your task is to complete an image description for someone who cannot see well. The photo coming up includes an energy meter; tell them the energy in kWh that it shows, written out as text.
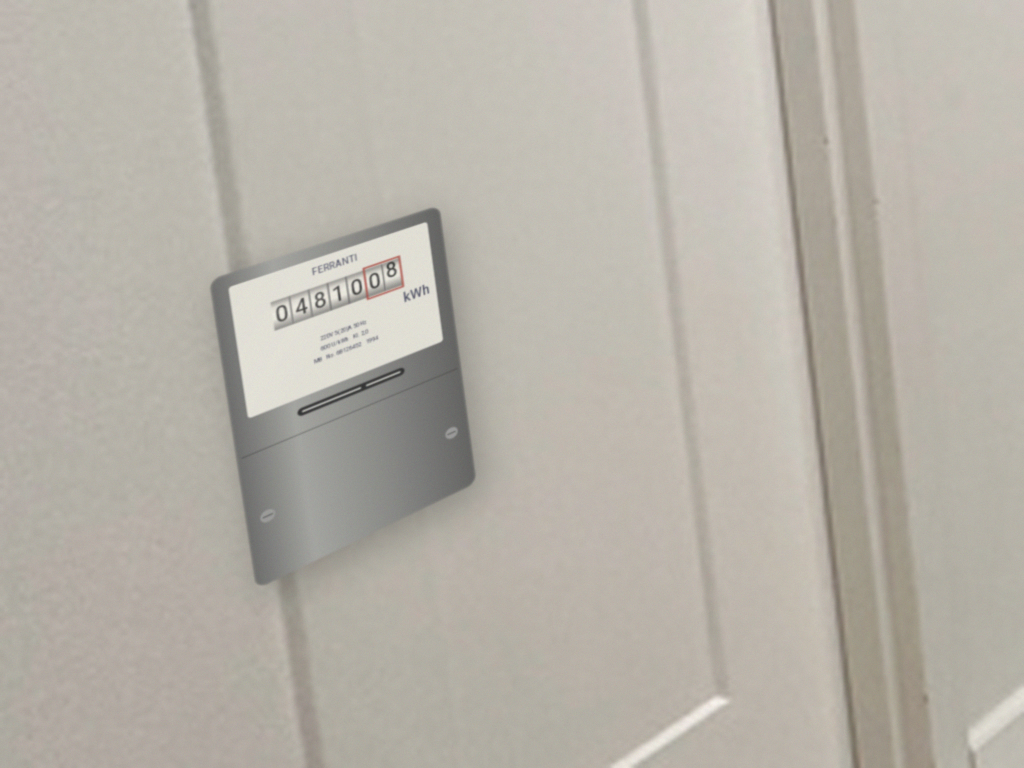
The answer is 4810.08 kWh
